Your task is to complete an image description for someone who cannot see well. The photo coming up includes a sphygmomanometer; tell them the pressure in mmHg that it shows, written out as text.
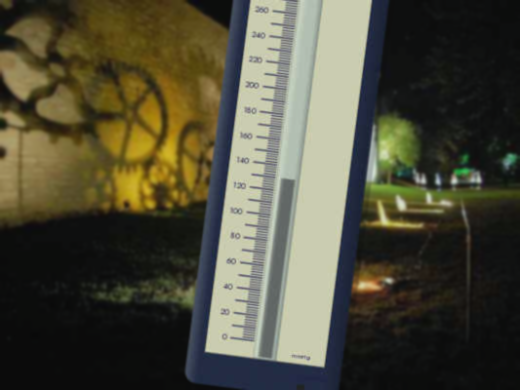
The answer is 130 mmHg
